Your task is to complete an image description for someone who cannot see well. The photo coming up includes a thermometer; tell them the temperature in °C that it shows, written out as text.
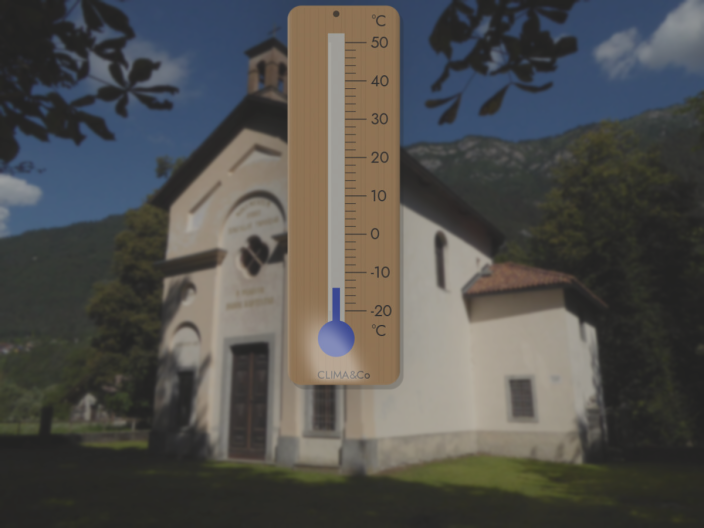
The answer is -14 °C
